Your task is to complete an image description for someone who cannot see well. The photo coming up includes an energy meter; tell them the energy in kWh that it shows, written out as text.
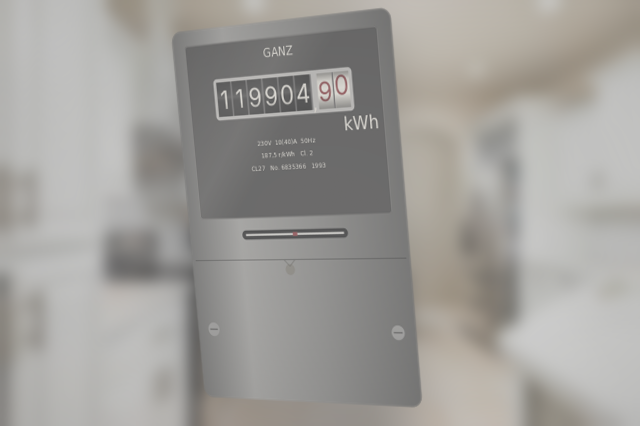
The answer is 119904.90 kWh
